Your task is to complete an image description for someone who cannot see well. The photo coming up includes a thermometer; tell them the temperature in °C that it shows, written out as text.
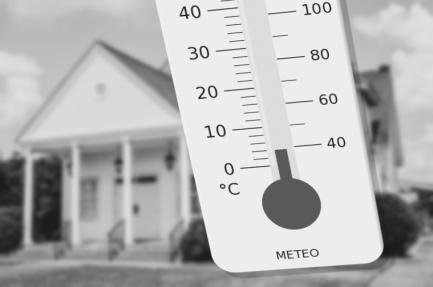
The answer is 4 °C
